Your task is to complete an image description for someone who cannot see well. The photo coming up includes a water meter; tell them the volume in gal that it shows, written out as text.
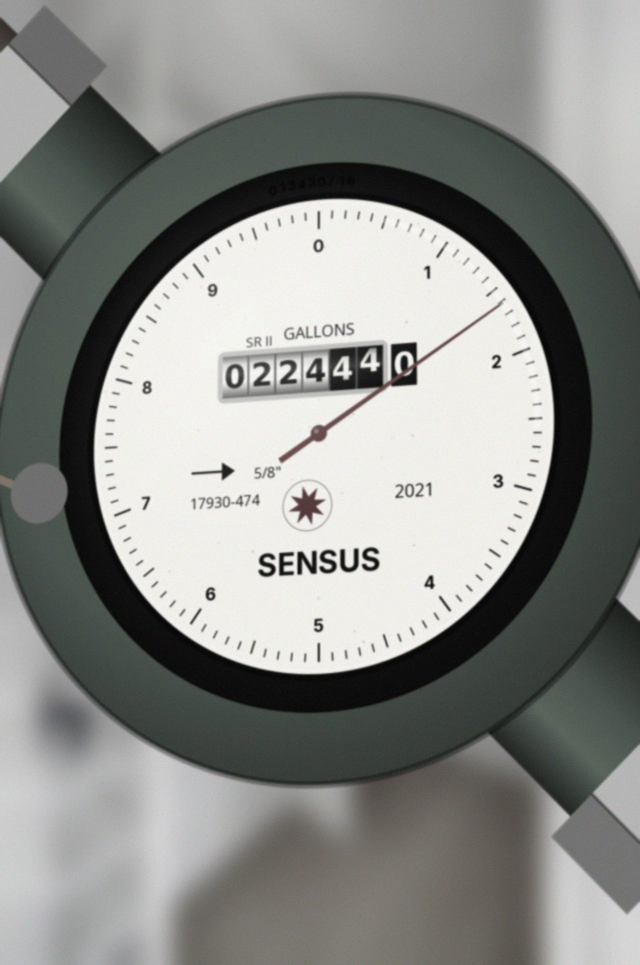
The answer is 224441.6 gal
